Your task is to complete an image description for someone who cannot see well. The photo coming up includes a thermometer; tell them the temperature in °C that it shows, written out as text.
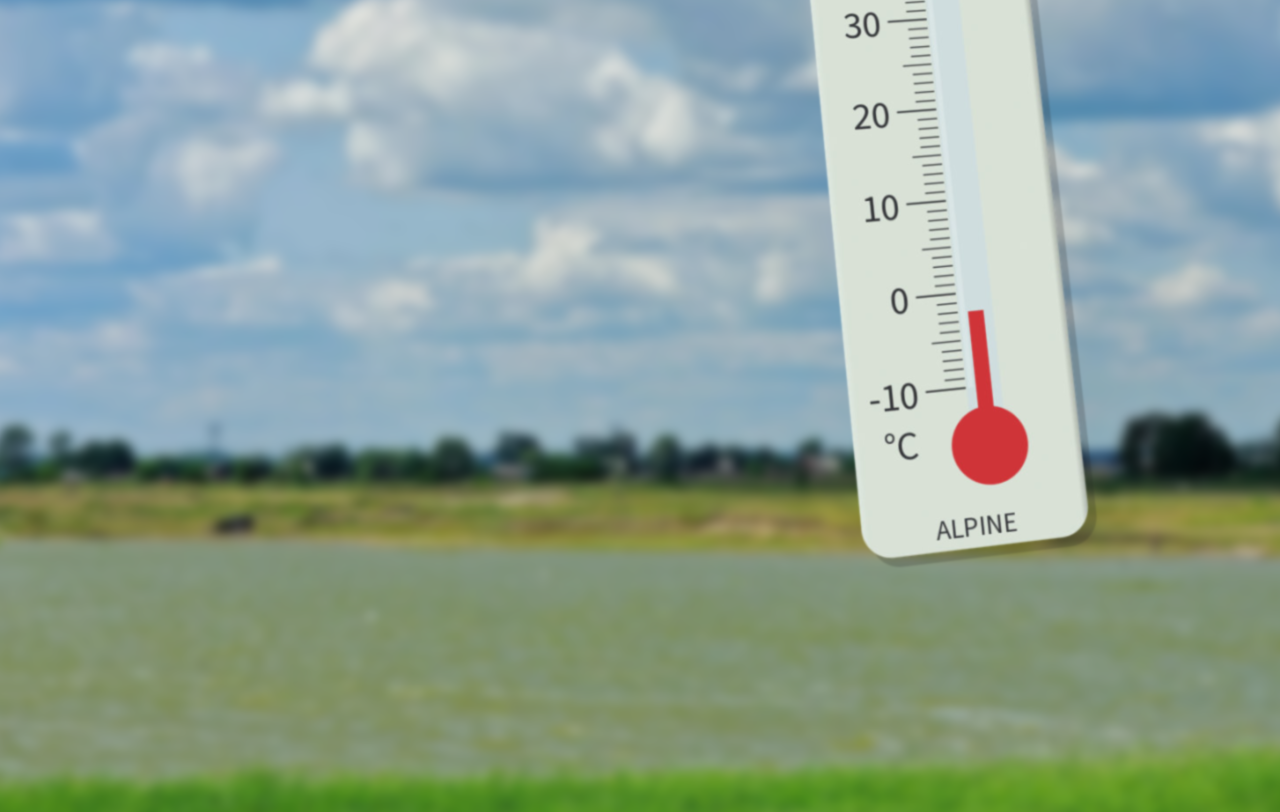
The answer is -2 °C
